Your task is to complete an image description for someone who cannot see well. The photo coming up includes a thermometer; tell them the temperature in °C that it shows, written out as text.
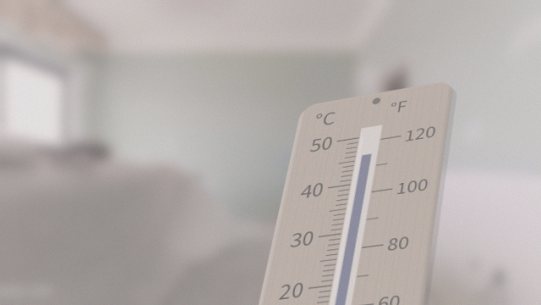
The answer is 46 °C
